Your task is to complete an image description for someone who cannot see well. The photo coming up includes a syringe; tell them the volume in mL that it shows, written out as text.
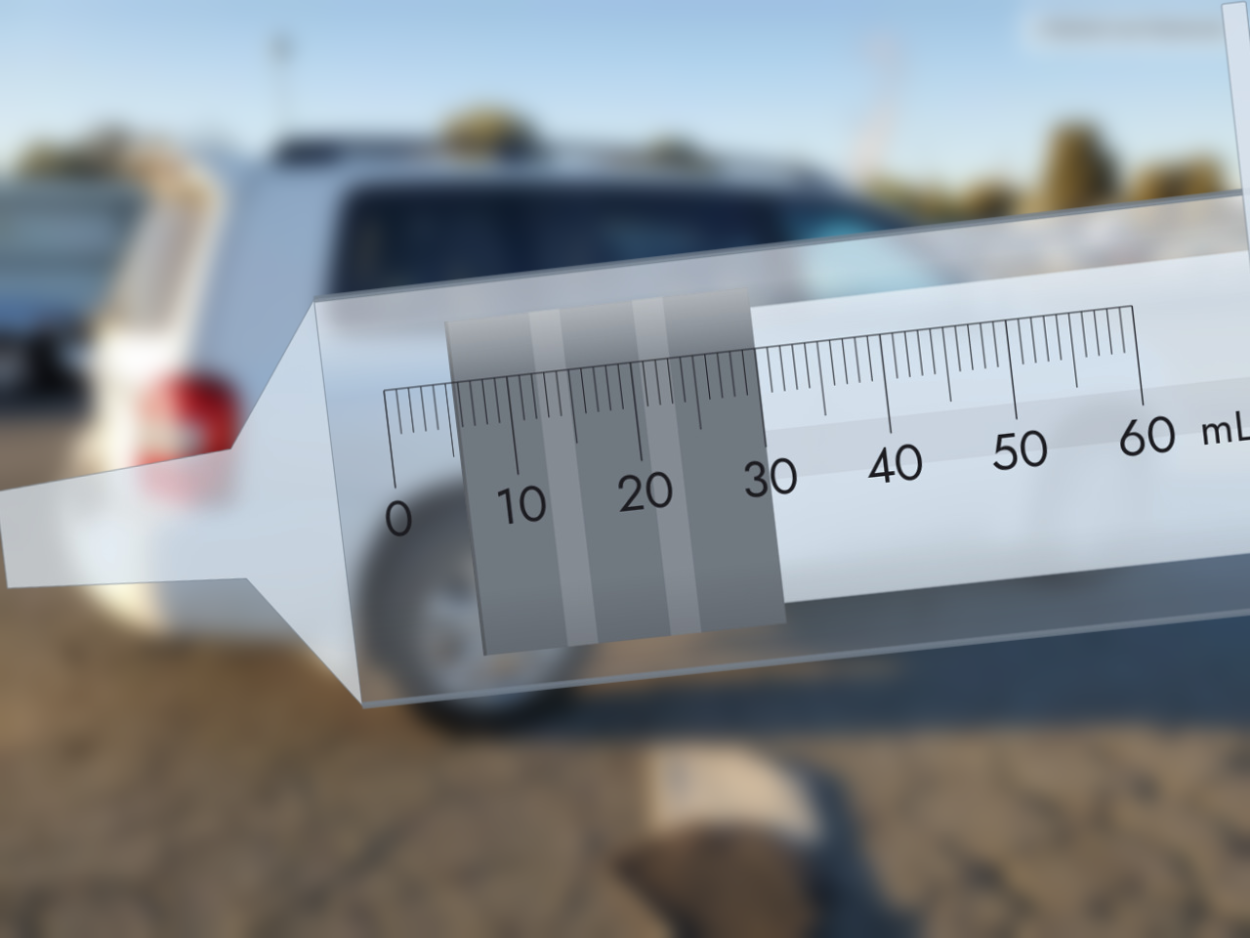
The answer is 5.5 mL
